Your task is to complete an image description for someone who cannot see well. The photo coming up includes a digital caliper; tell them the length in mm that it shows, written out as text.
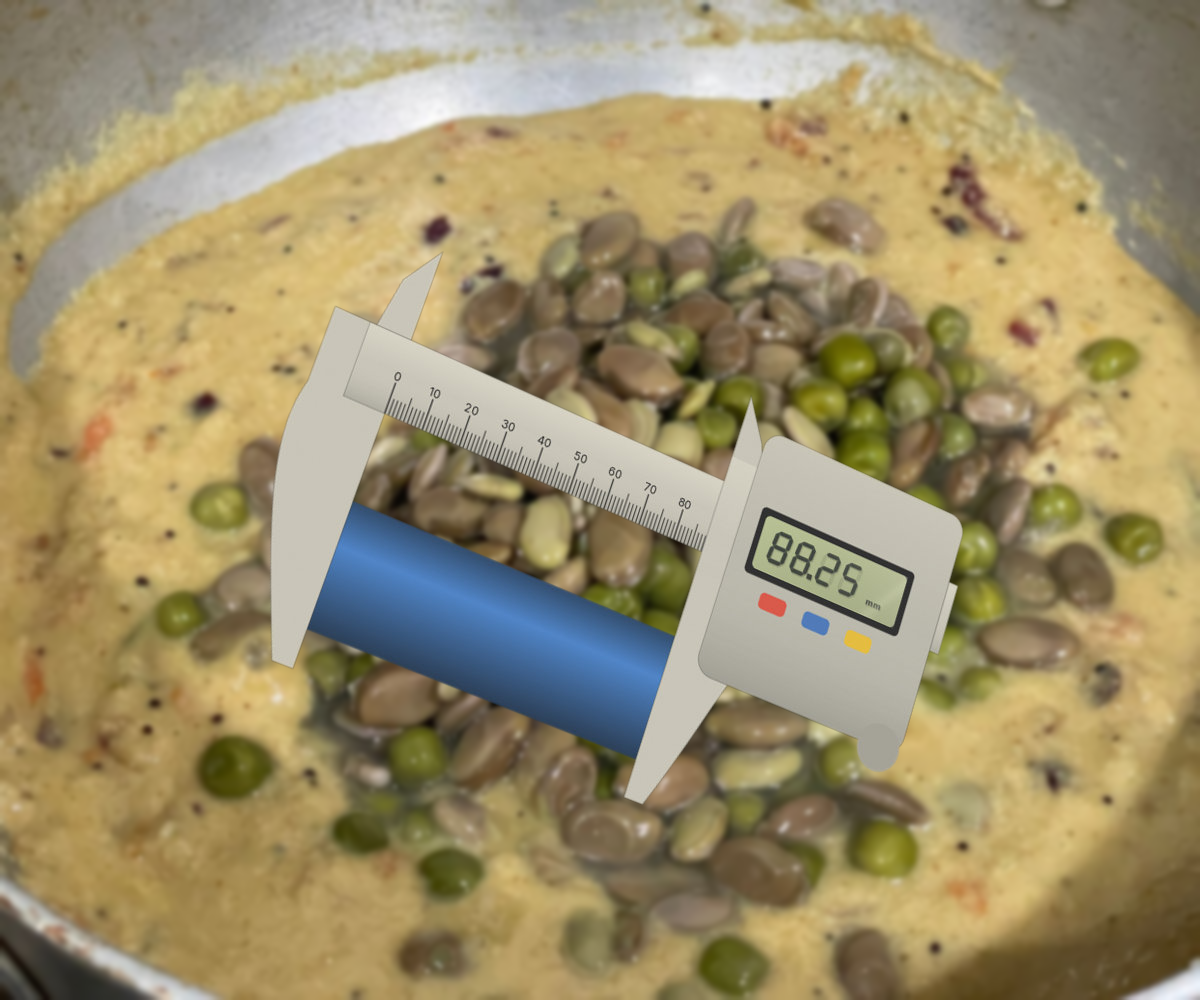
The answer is 88.25 mm
